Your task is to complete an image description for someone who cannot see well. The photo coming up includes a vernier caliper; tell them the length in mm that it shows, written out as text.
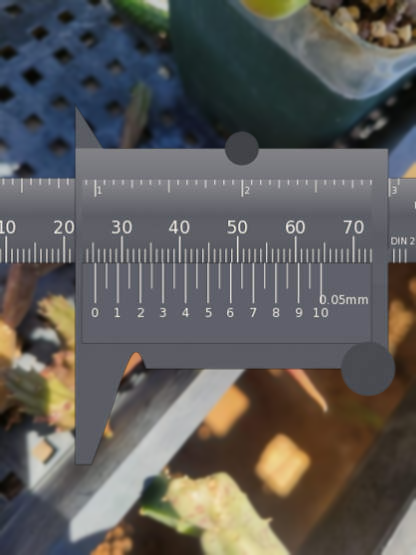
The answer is 25.4 mm
